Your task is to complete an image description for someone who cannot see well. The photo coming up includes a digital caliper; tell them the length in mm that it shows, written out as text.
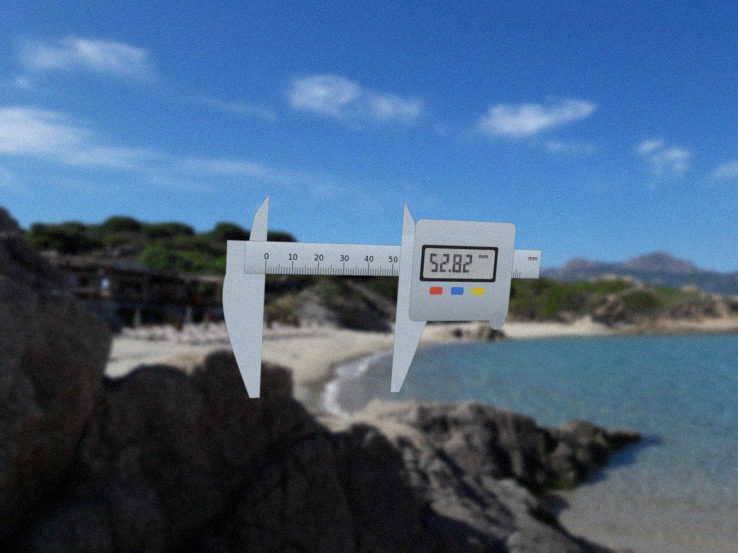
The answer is 52.82 mm
